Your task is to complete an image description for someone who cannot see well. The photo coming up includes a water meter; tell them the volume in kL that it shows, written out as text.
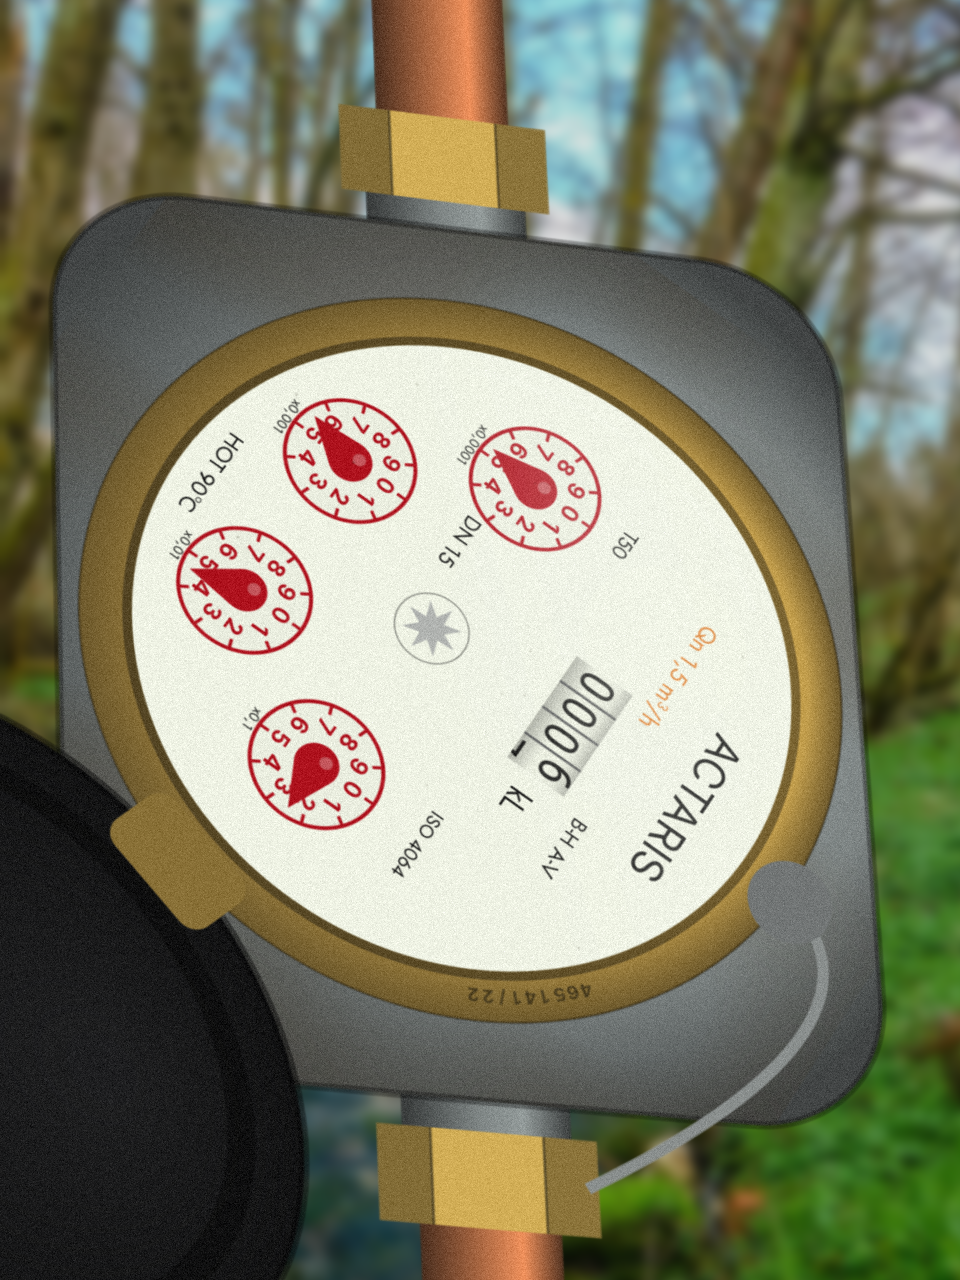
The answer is 6.2455 kL
